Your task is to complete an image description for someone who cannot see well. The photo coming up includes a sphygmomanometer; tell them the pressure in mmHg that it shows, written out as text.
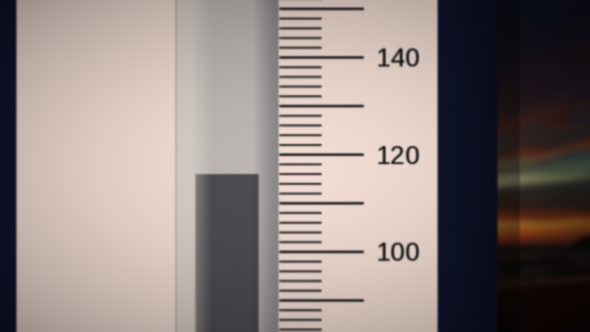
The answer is 116 mmHg
